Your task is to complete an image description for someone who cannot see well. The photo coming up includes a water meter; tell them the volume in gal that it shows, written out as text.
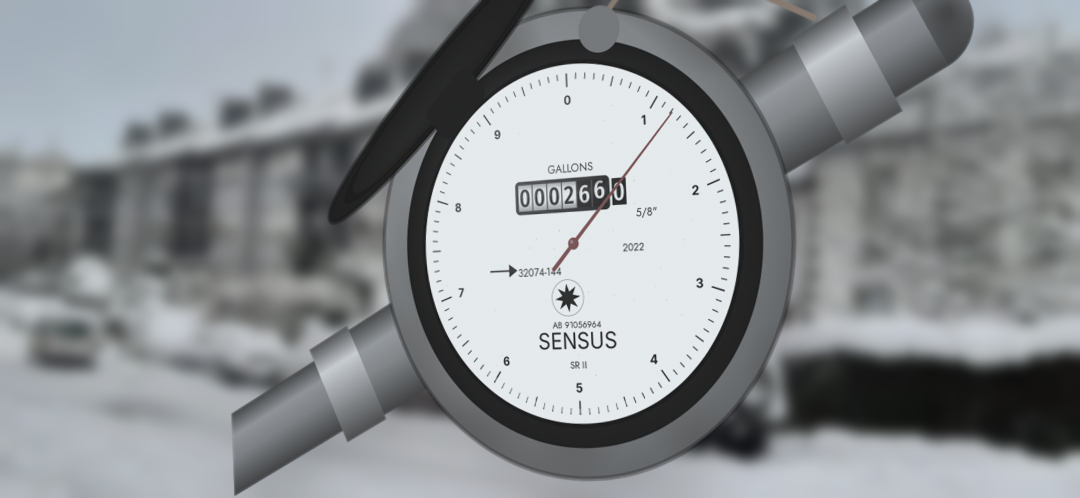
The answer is 2661.2 gal
